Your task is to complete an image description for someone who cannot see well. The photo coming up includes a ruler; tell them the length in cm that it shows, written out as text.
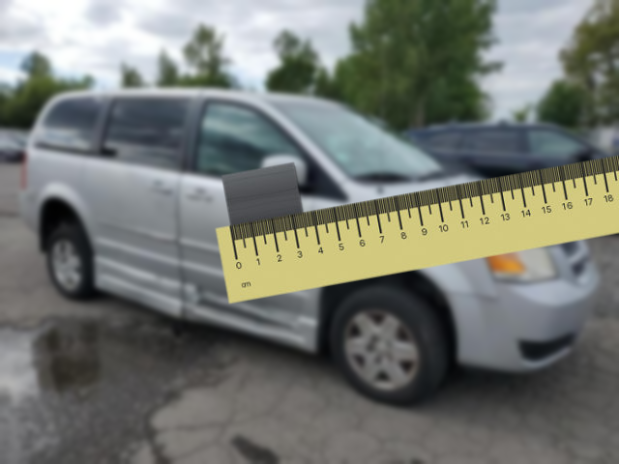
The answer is 3.5 cm
